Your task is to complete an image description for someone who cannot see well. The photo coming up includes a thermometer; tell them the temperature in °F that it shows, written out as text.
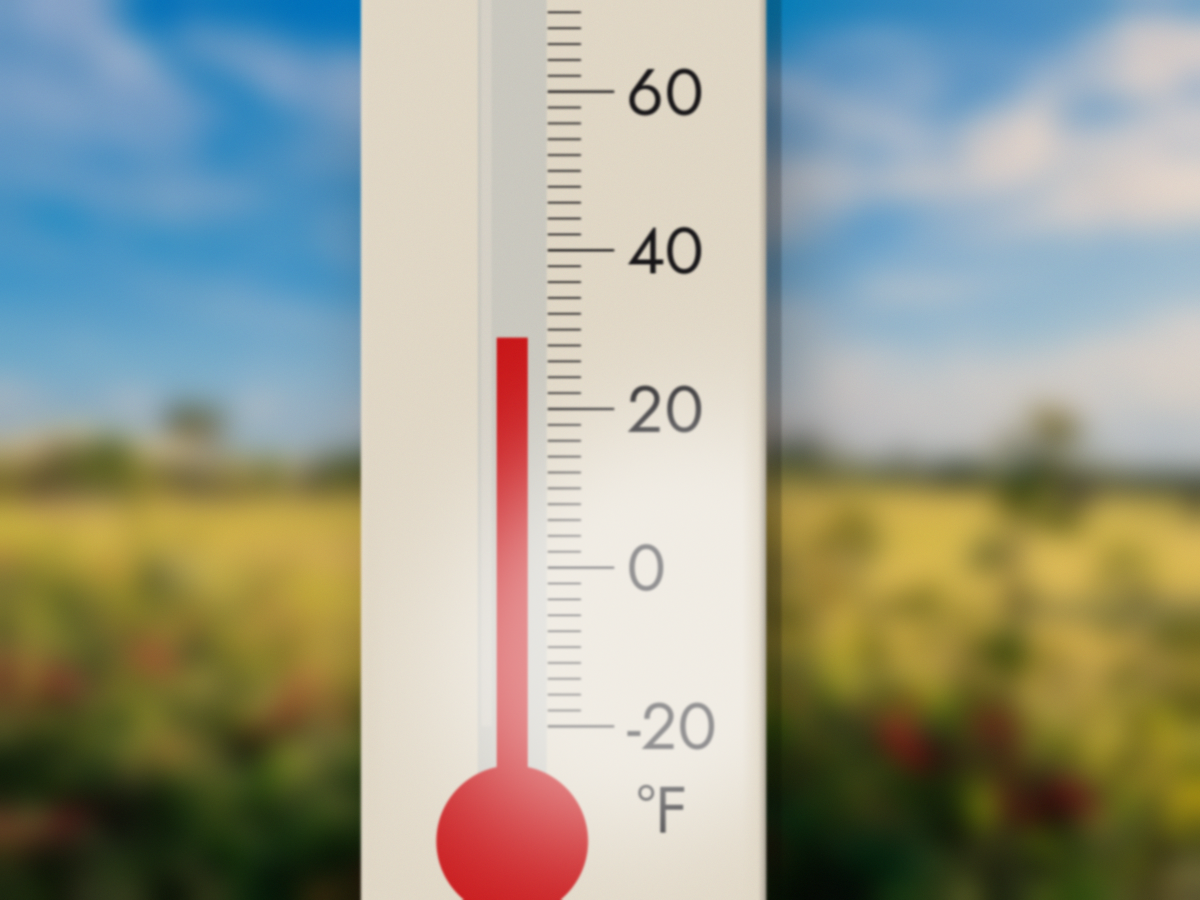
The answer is 29 °F
